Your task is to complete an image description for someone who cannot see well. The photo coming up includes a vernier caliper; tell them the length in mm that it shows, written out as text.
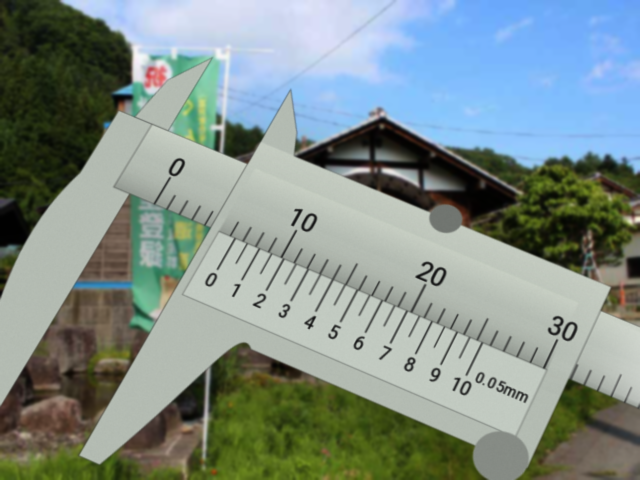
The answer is 6.4 mm
